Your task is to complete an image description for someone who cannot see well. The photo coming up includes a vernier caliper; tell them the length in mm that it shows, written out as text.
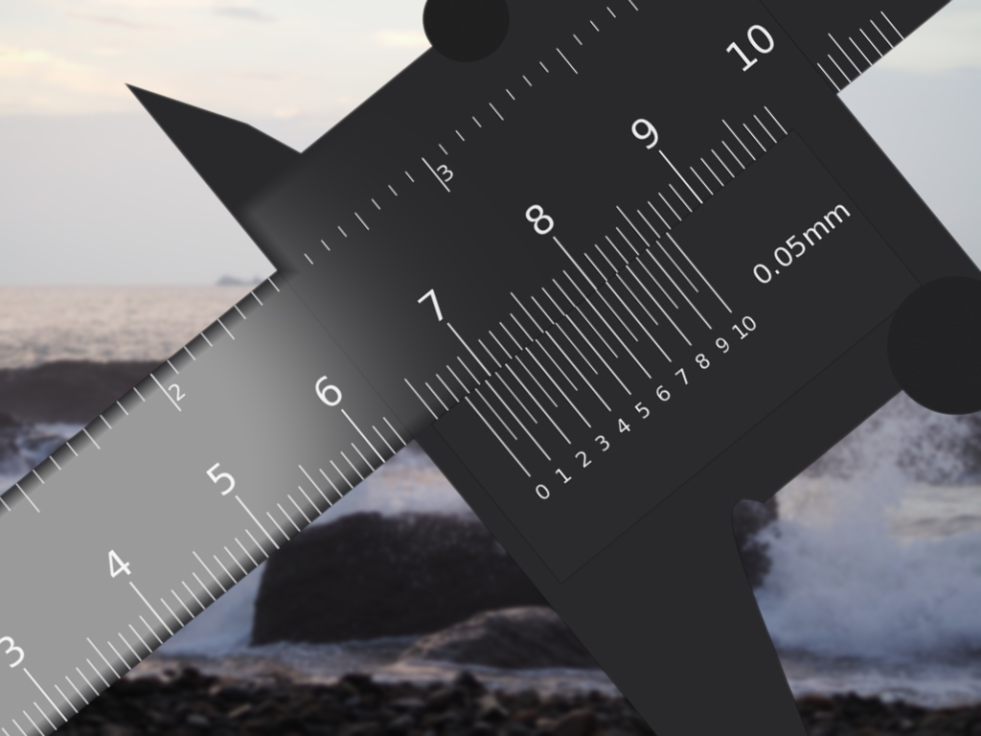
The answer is 67.6 mm
